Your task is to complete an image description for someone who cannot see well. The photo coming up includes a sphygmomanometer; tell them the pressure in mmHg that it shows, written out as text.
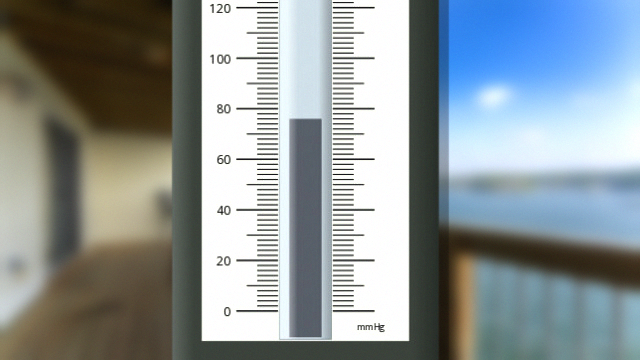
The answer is 76 mmHg
